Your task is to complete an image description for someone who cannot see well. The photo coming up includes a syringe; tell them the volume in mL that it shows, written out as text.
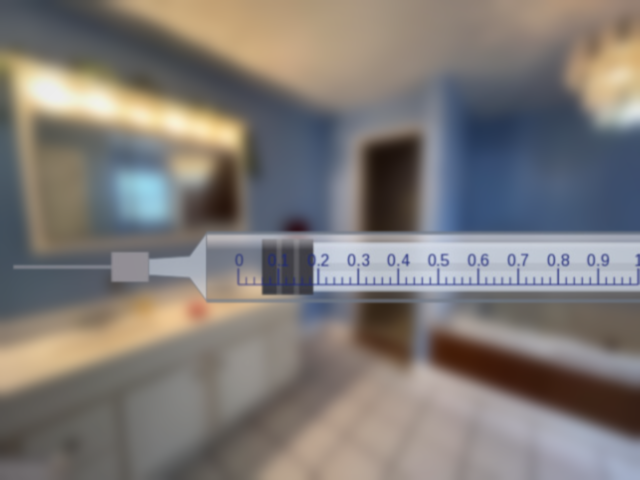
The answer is 0.06 mL
